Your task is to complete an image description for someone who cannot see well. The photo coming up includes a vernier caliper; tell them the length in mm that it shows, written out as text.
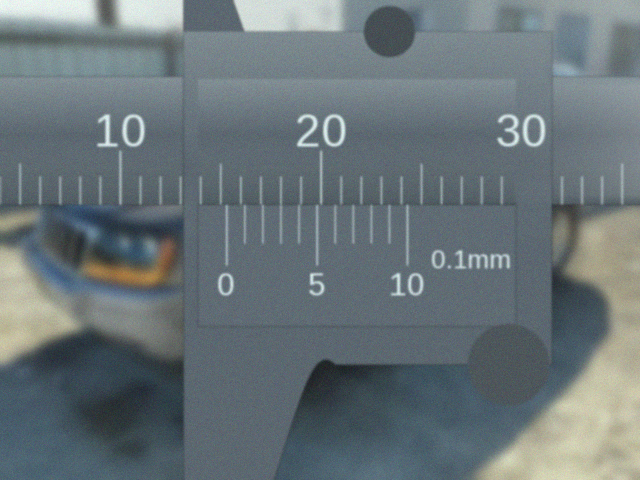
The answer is 15.3 mm
